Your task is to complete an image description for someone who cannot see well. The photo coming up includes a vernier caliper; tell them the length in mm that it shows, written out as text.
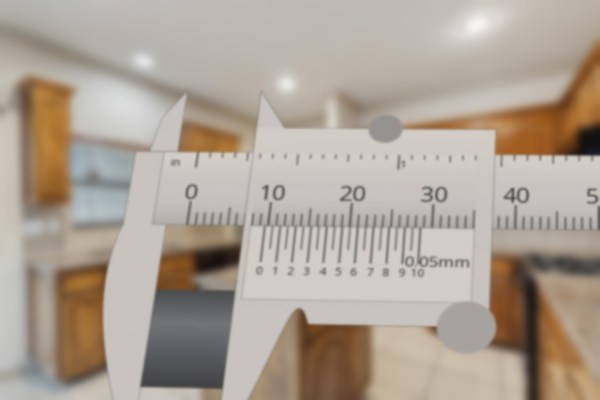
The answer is 9.6 mm
